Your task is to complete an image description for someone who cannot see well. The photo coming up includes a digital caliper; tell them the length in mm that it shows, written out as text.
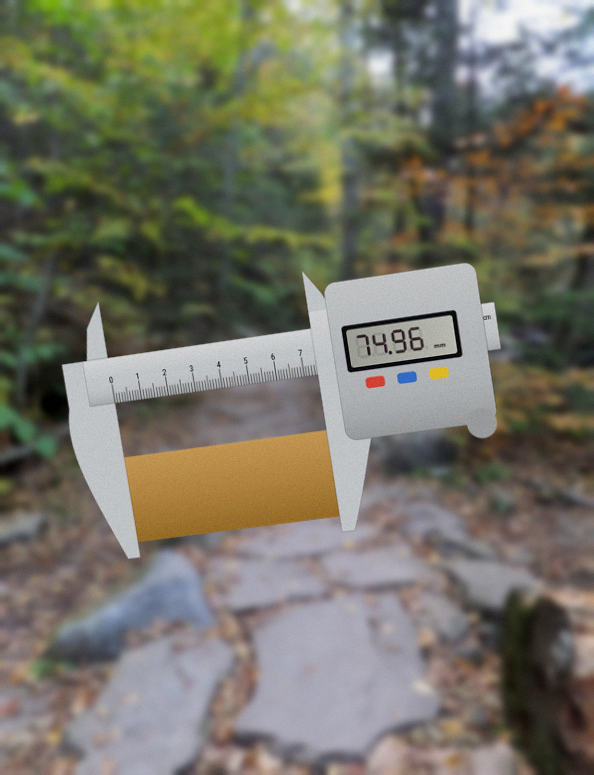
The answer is 74.96 mm
